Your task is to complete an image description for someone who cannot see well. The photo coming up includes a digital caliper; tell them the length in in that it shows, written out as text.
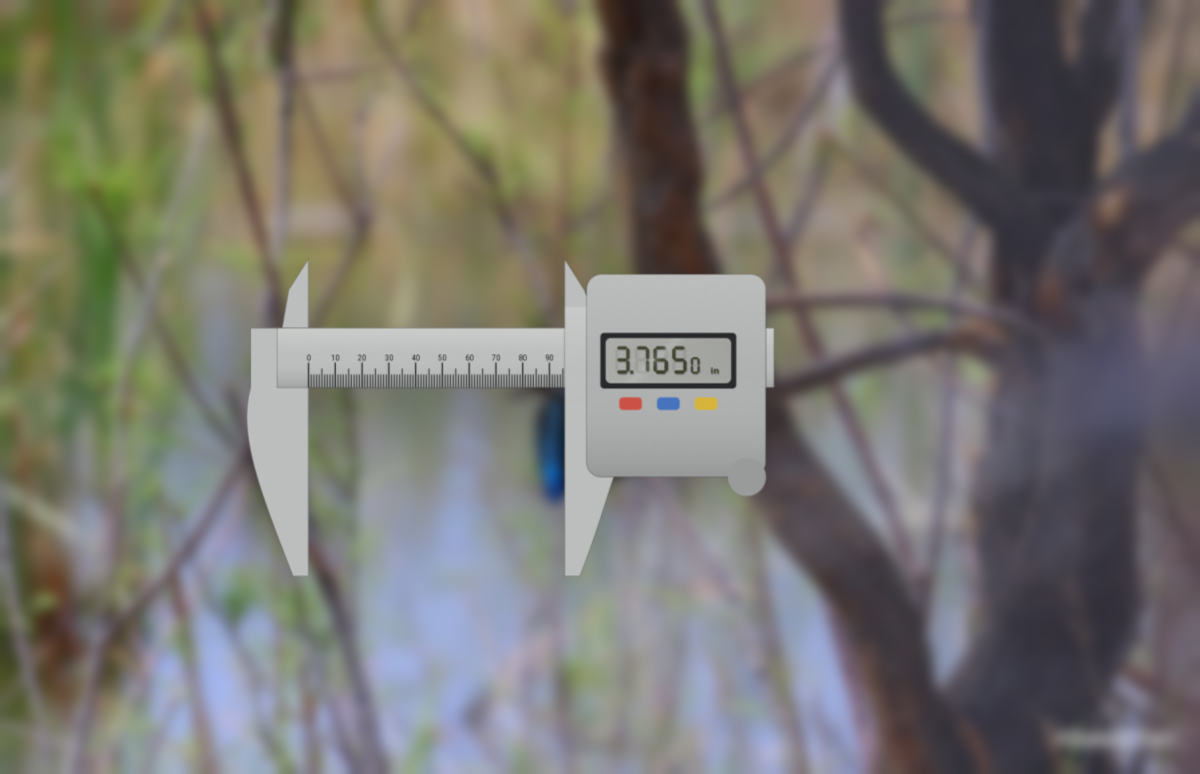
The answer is 3.7650 in
